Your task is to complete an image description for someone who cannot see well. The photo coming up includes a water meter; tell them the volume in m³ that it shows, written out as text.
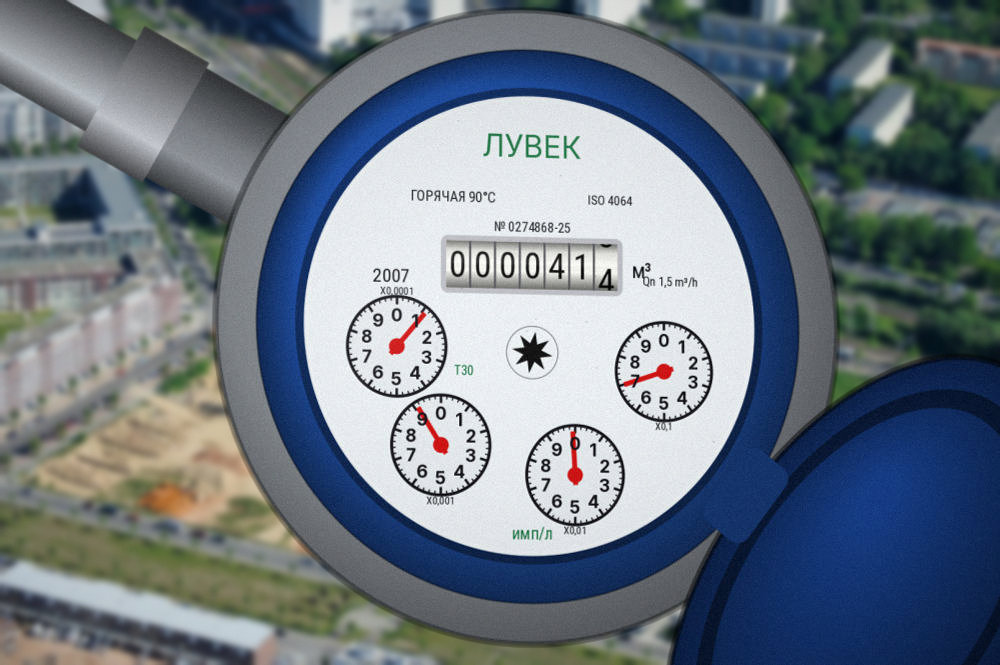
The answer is 413.6991 m³
